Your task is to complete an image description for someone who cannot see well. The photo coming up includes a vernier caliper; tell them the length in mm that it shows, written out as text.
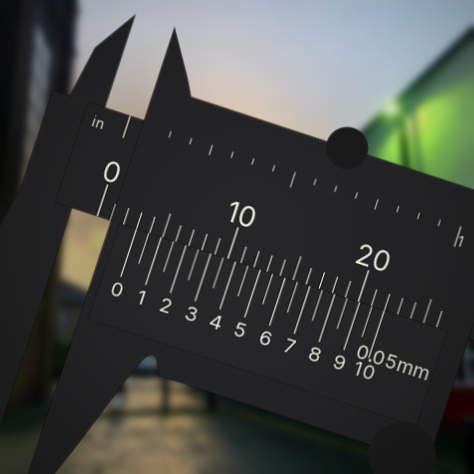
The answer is 3.0 mm
